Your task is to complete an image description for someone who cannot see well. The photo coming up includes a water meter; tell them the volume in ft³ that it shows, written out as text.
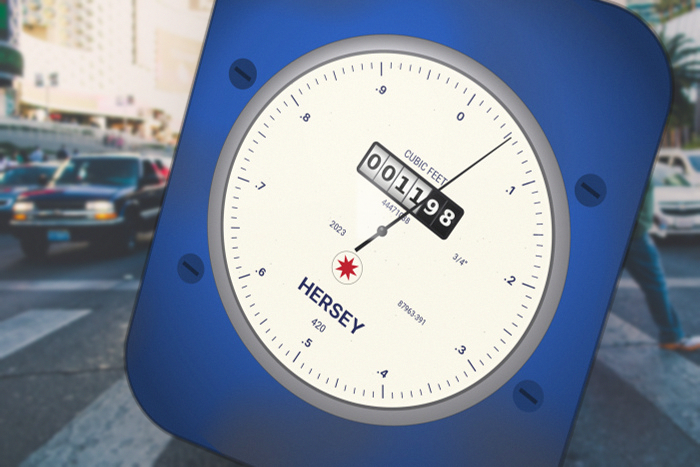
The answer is 1198.05 ft³
